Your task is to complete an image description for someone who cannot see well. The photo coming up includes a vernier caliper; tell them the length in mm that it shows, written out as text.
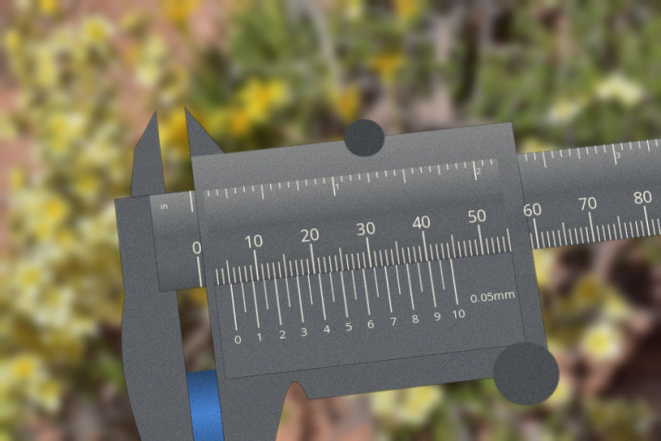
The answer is 5.2 mm
